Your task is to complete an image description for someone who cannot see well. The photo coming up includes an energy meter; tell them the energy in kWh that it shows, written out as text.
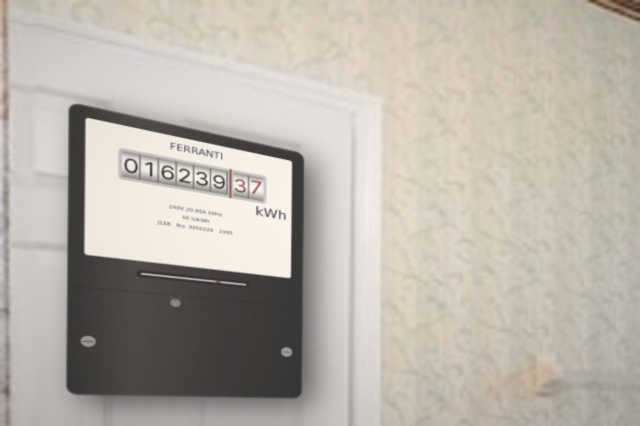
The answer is 16239.37 kWh
